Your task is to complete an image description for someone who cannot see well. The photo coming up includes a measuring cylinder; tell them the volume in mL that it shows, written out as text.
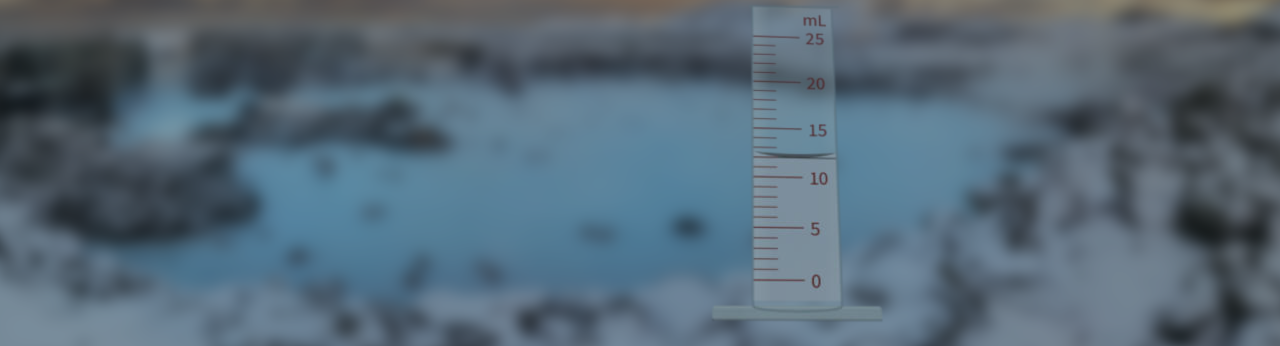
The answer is 12 mL
